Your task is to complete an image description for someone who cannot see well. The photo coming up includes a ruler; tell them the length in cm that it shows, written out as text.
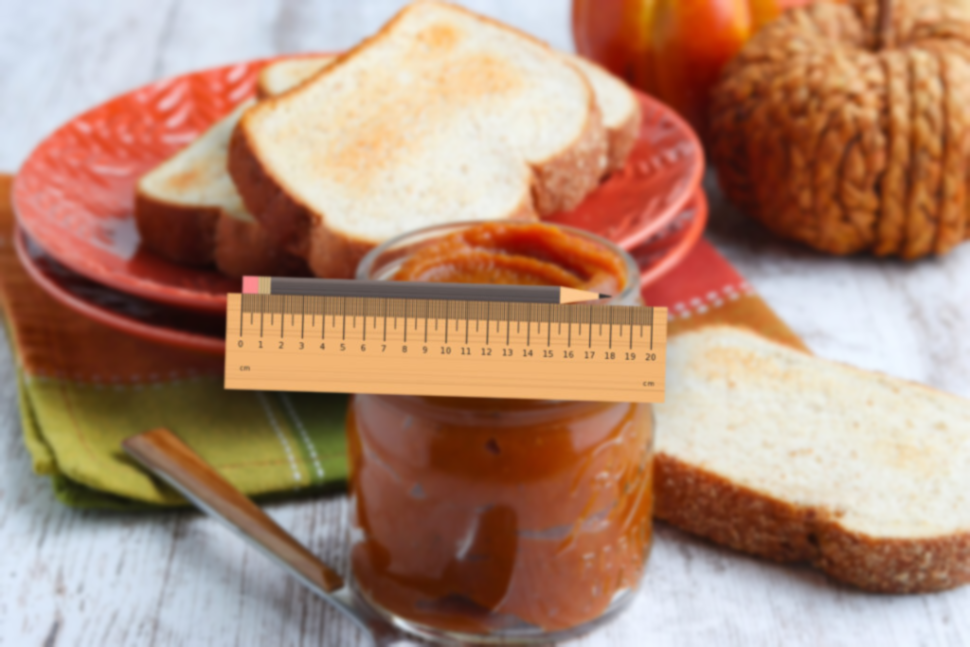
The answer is 18 cm
